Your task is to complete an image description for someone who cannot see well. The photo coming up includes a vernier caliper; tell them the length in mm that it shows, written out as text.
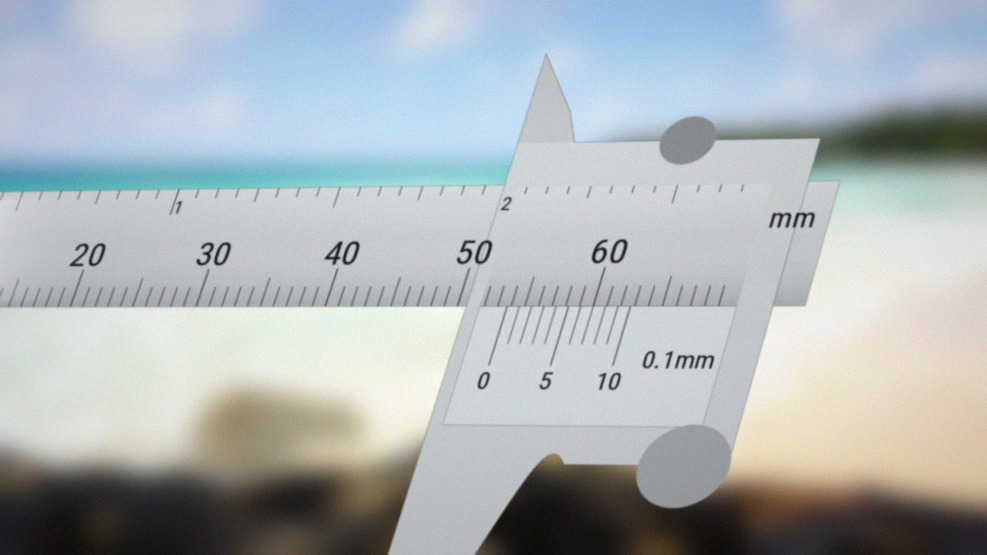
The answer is 53.7 mm
